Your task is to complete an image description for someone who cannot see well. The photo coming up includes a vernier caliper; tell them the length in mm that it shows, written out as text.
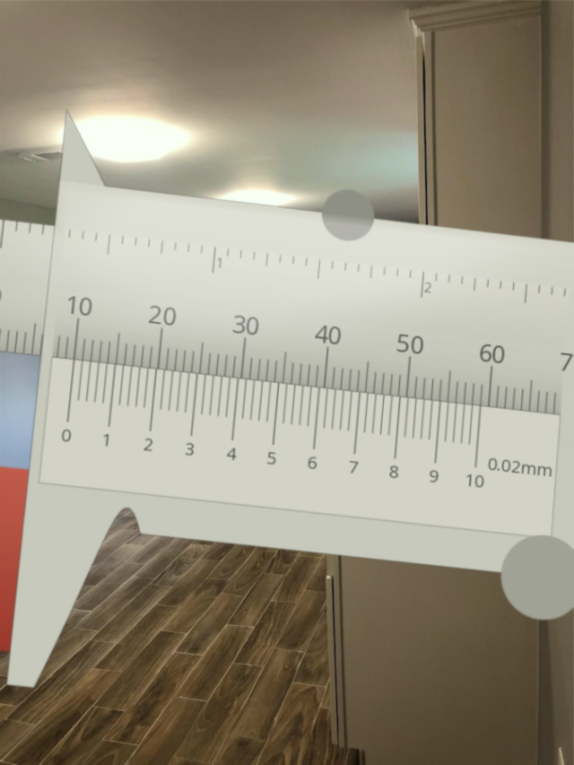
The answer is 10.0 mm
